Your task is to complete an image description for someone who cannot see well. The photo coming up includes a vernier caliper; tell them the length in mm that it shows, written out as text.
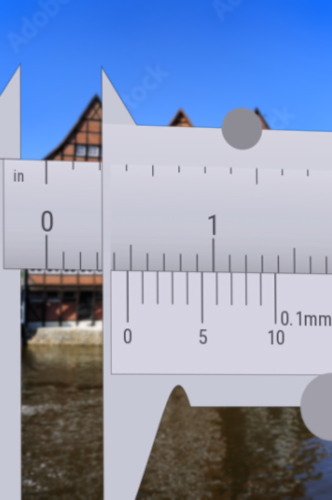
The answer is 4.8 mm
